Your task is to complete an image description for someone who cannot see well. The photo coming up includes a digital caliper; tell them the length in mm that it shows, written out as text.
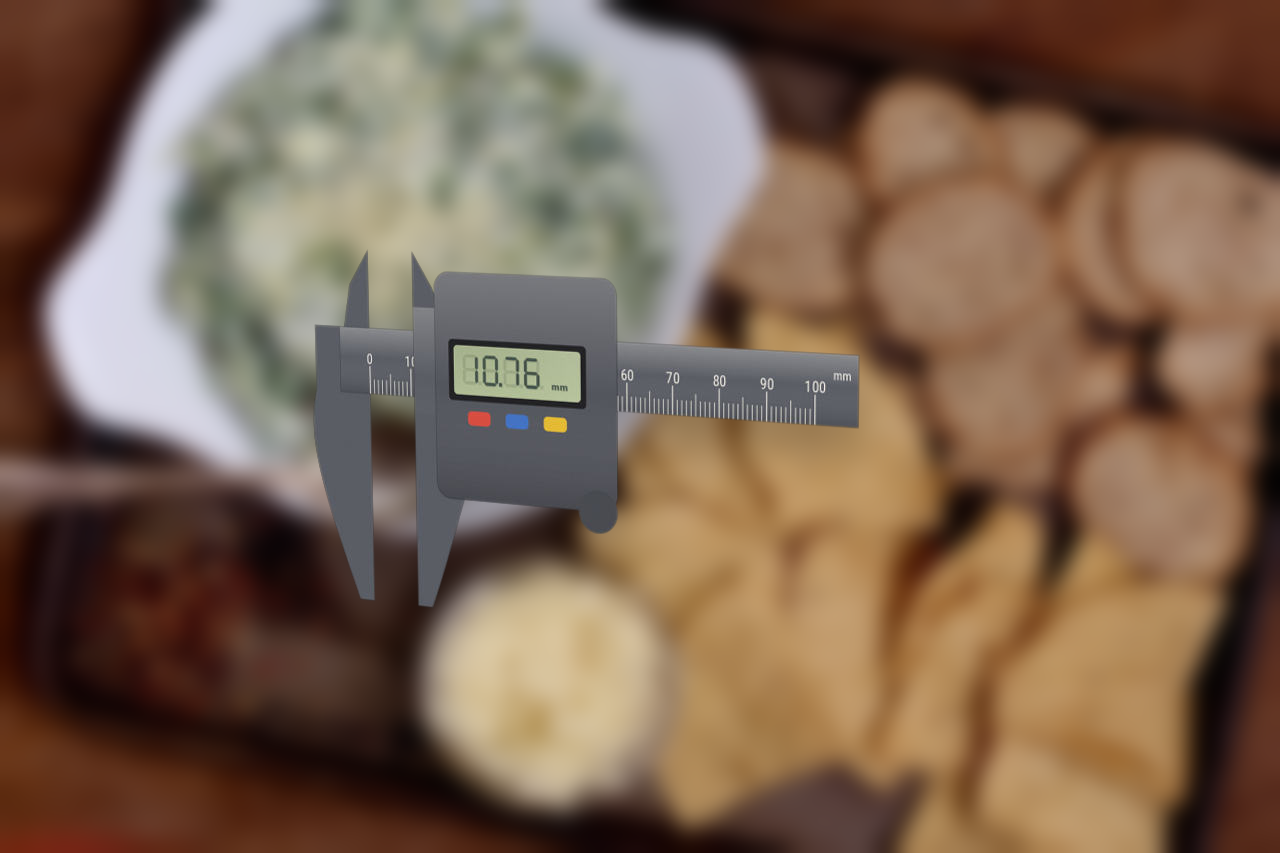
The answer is 10.76 mm
